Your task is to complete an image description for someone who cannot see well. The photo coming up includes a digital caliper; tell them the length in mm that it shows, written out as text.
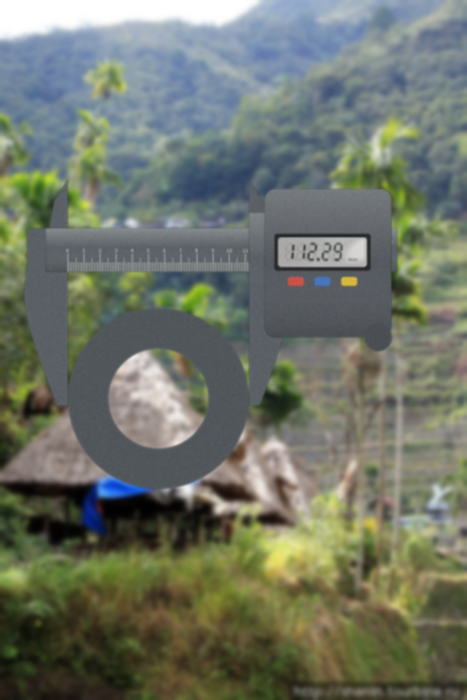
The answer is 112.29 mm
